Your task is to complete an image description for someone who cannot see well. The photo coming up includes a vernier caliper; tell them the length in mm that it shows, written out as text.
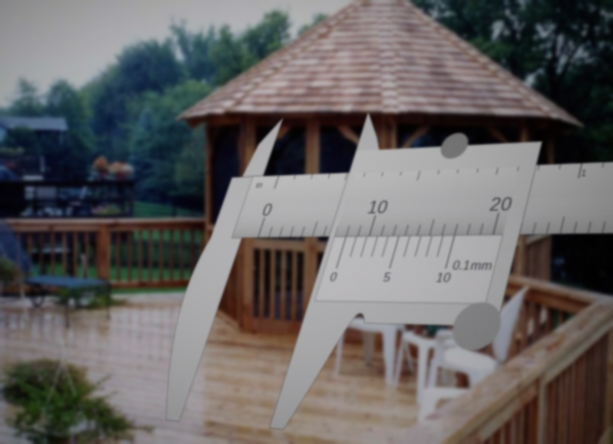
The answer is 8.0 mm
